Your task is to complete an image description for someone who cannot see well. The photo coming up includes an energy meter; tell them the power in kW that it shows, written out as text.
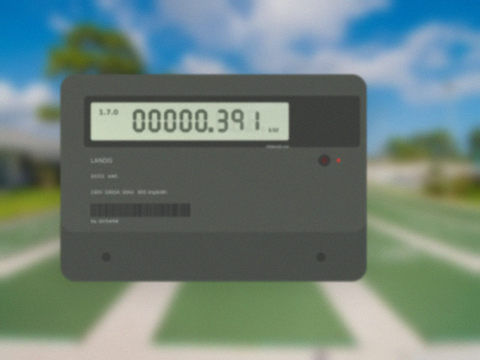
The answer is 0.391 kW
